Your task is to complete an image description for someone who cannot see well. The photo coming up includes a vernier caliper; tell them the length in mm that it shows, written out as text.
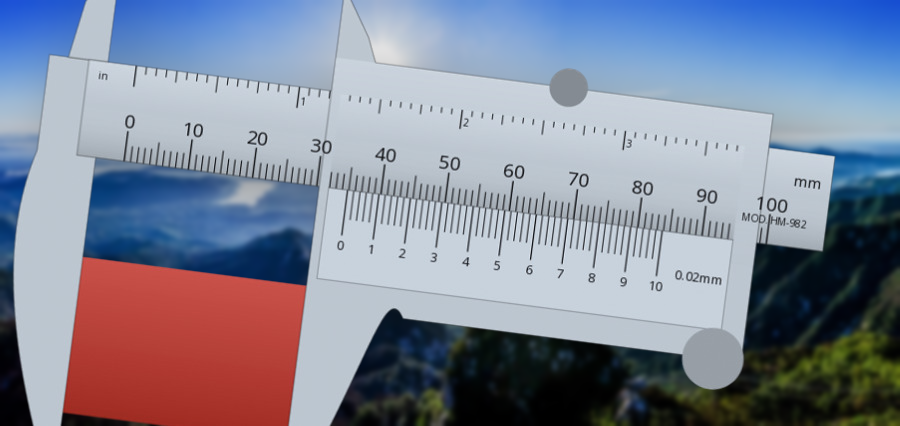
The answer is 34.8 mm
